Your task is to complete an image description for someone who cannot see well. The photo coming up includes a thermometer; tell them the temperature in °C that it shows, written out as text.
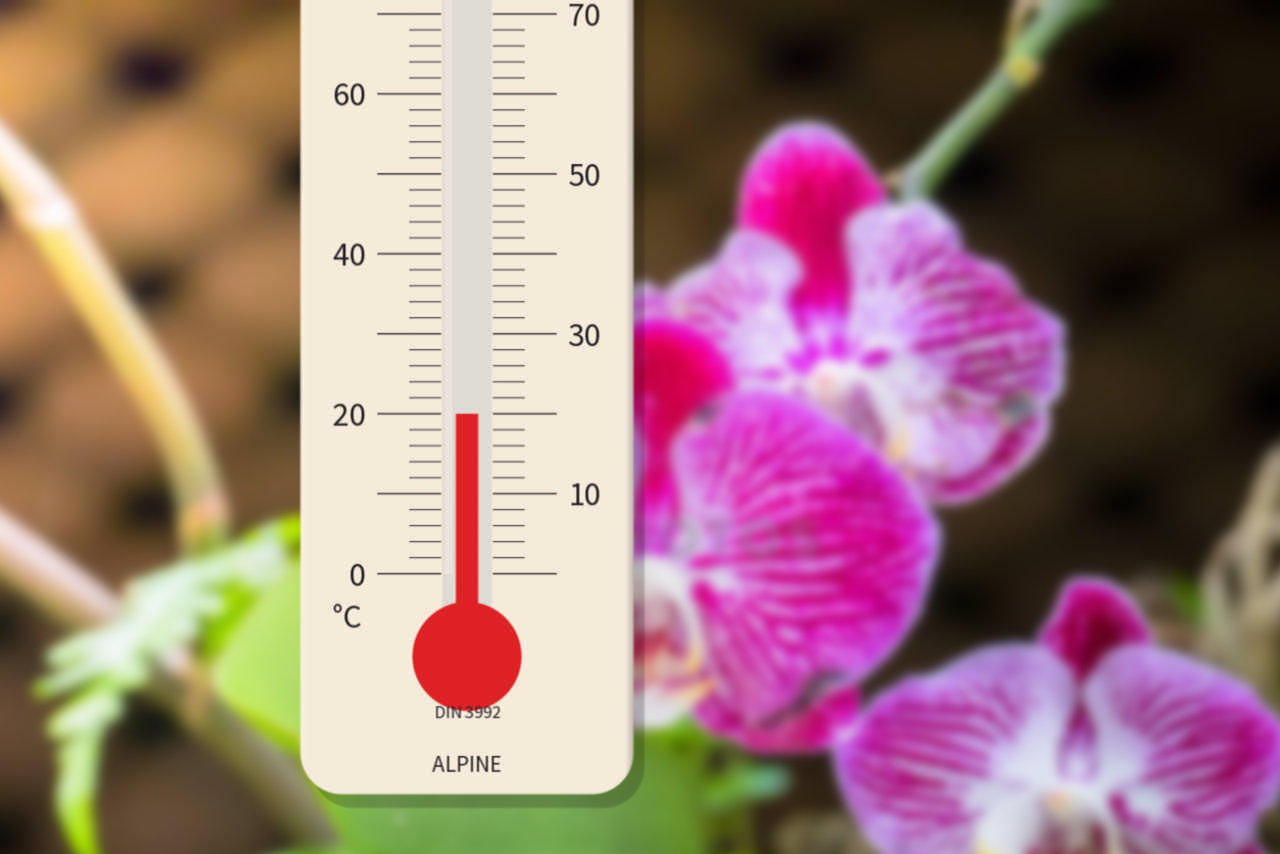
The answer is 20 °C
